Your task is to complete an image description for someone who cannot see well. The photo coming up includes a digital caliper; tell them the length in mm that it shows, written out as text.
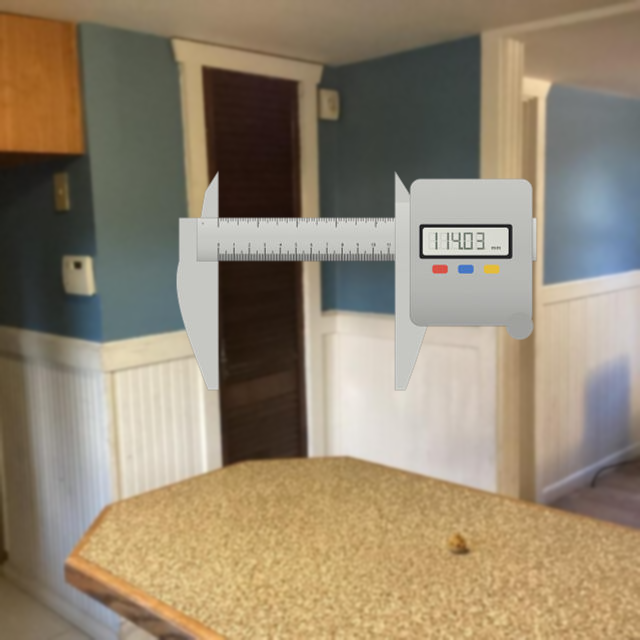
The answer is 114.03 mm
